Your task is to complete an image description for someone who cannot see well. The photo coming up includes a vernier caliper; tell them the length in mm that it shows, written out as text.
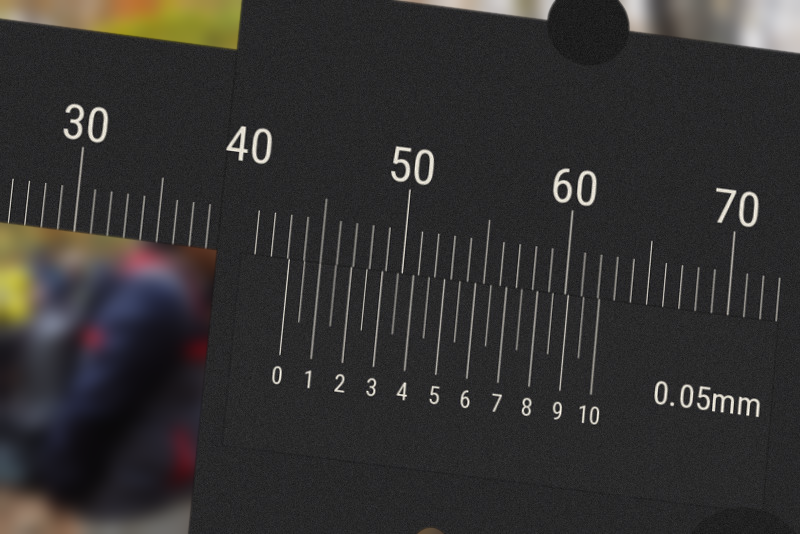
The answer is 43.1 mm
